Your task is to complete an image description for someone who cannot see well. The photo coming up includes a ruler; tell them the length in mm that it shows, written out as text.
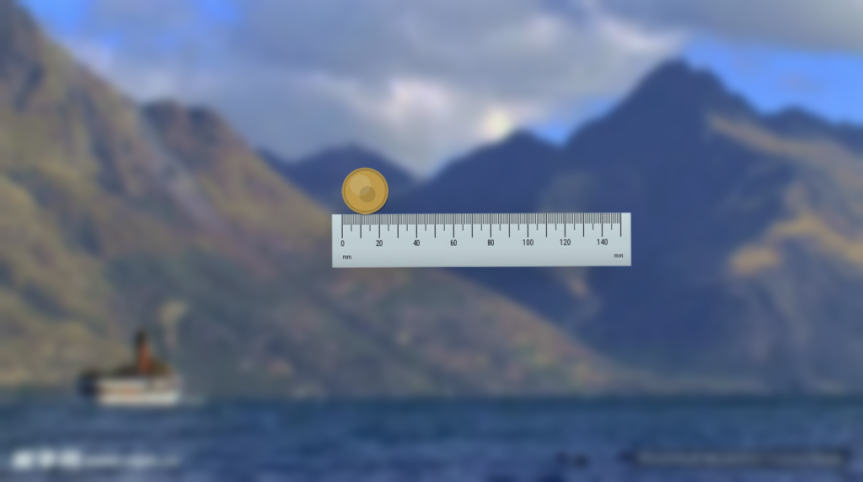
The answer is 25 mm
